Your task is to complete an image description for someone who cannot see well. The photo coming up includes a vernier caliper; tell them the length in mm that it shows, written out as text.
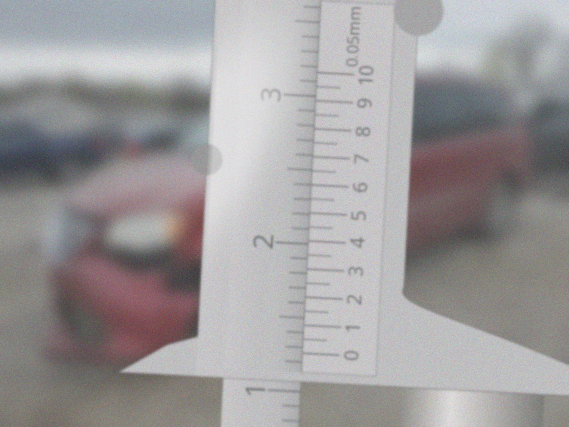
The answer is 12.6 mm
